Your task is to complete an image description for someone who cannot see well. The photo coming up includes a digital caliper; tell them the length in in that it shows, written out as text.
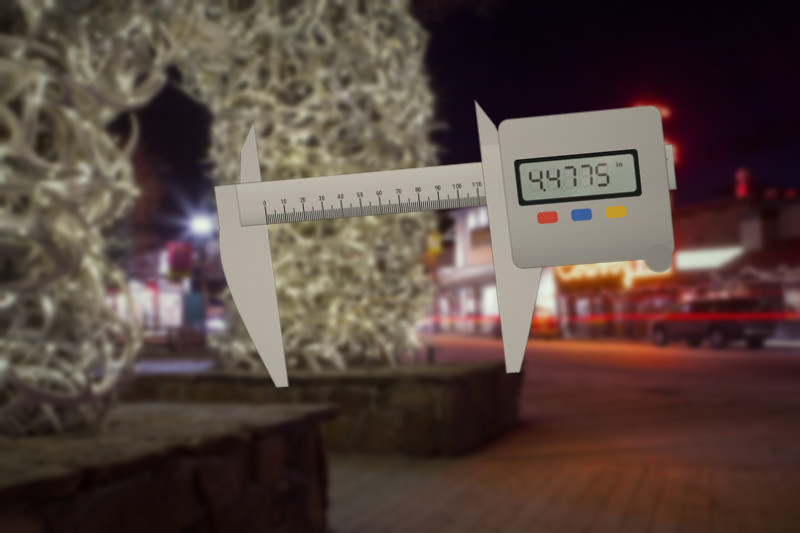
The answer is 4.4775 in
